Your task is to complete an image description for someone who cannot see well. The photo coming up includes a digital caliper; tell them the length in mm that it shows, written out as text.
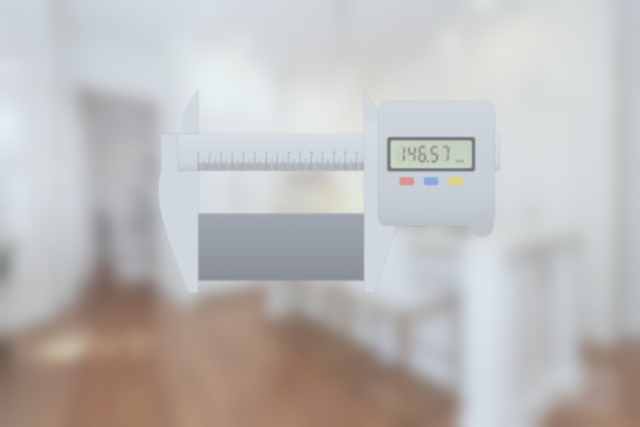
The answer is 146.57 mm
